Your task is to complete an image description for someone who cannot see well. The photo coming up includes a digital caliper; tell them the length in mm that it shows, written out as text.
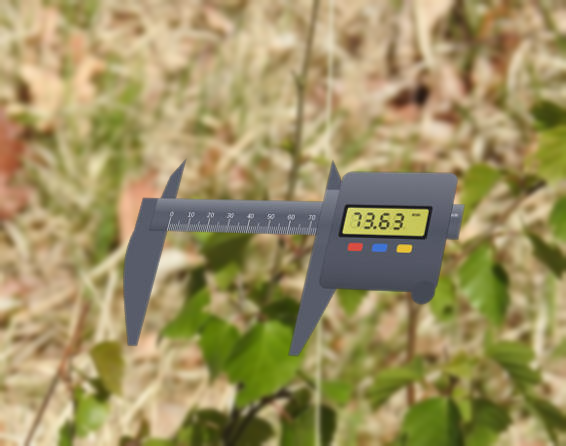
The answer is 73.63 mm
